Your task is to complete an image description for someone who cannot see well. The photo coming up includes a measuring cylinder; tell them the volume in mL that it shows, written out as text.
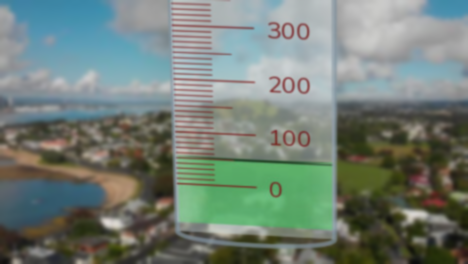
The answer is 50 mL
